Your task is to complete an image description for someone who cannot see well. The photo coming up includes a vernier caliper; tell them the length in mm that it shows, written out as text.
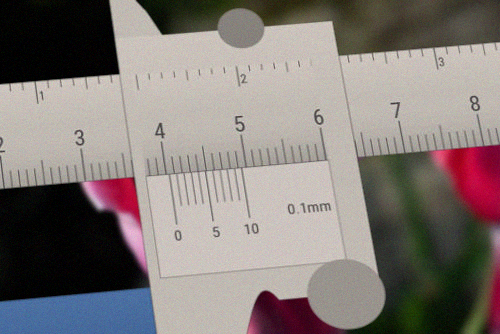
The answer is 40.4 mm
